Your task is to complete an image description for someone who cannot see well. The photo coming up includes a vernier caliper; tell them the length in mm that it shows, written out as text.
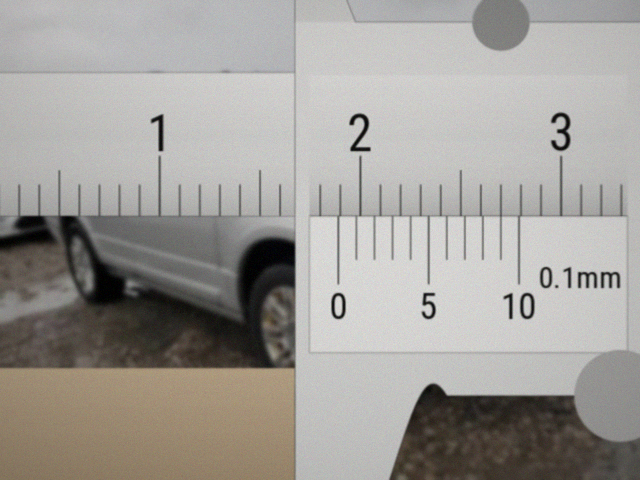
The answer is 18.9 mm
